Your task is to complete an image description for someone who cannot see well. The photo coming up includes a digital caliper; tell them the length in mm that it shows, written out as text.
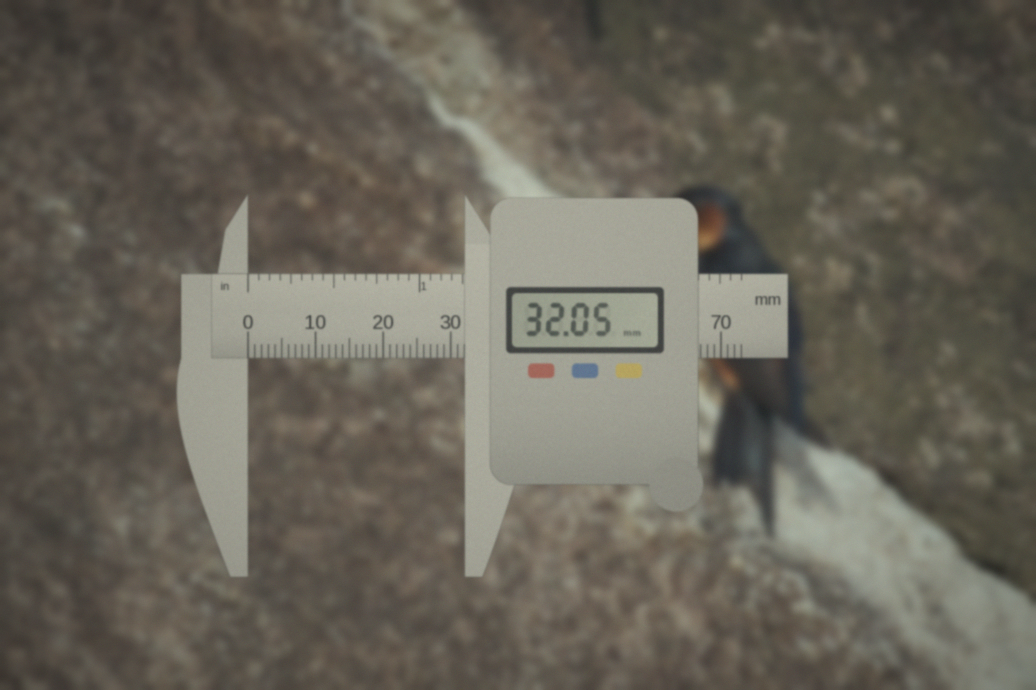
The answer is 32.05 mm
